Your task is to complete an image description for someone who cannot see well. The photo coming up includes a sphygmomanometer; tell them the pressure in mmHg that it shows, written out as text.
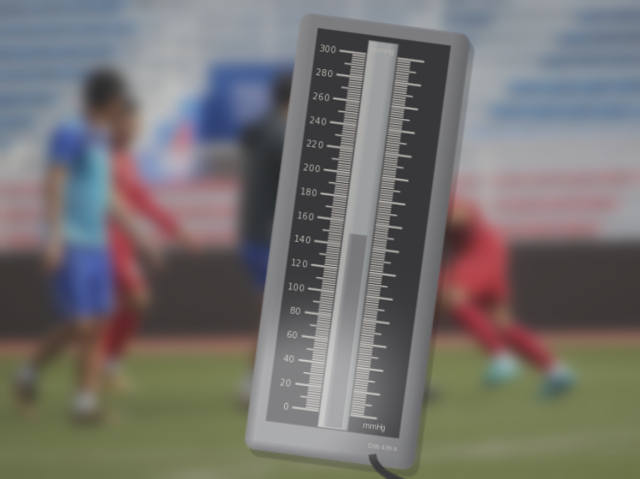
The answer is 150 mmHg
